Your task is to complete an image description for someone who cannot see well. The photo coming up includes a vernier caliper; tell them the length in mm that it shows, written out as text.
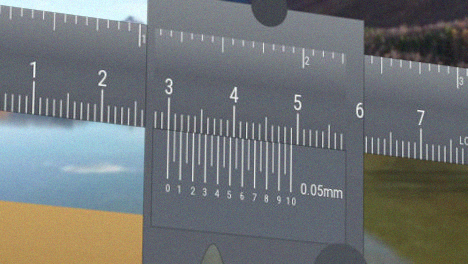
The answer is 30.0 mm
